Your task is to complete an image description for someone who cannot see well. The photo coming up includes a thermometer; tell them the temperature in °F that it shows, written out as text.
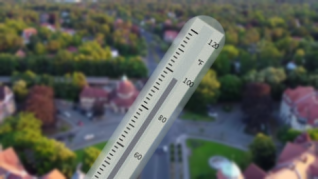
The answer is 98 °F
